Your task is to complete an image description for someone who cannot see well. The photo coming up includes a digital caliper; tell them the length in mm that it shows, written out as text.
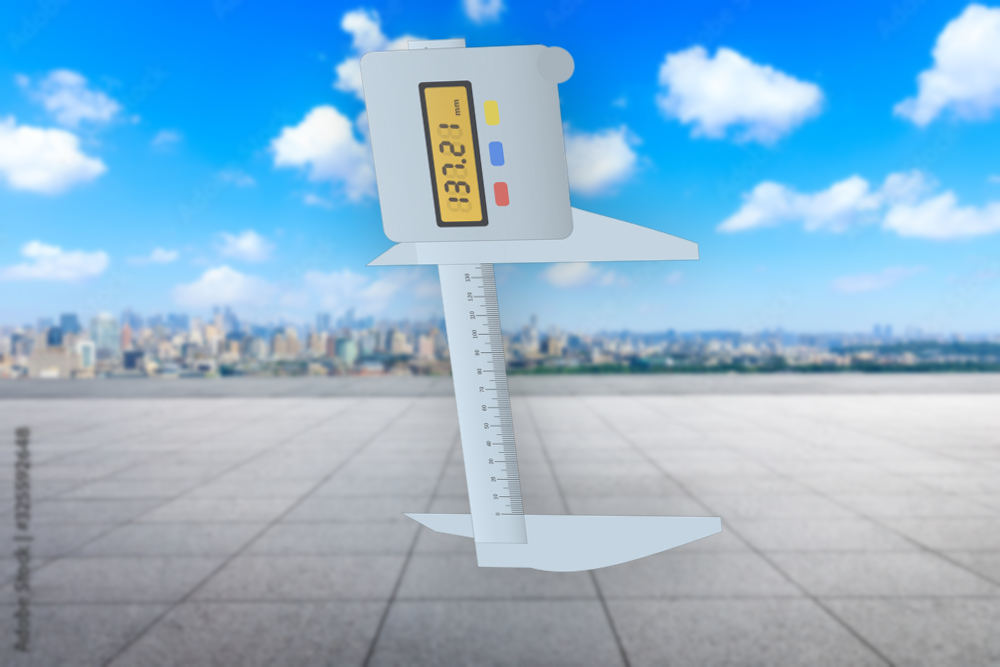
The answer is 137.21 mm
